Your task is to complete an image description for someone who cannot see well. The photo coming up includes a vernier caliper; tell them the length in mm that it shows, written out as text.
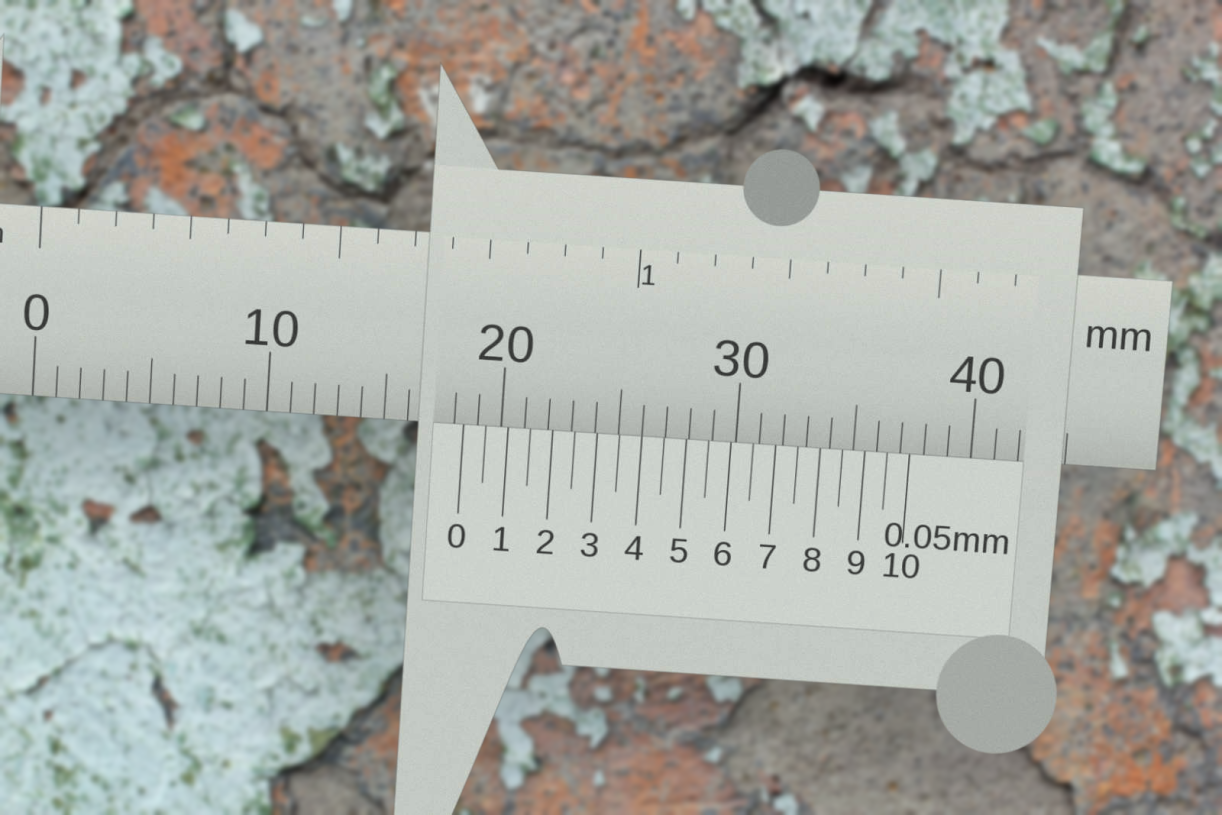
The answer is 18.40 mm
